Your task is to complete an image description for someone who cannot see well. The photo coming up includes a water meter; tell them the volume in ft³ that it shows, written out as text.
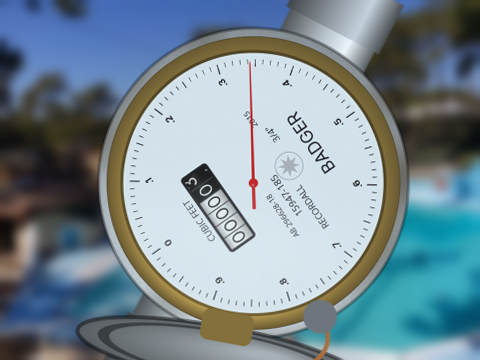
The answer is 3.34 ft³
